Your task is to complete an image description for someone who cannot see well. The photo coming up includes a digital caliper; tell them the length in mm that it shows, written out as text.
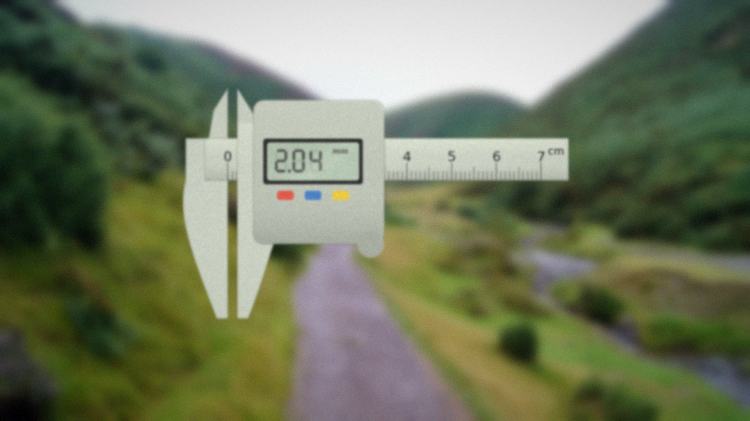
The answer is 2.04 mm
